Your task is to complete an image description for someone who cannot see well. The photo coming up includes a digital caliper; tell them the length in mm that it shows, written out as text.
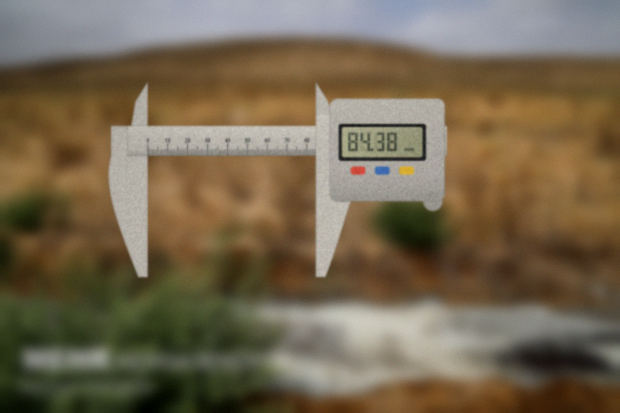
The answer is 84.38 mm
